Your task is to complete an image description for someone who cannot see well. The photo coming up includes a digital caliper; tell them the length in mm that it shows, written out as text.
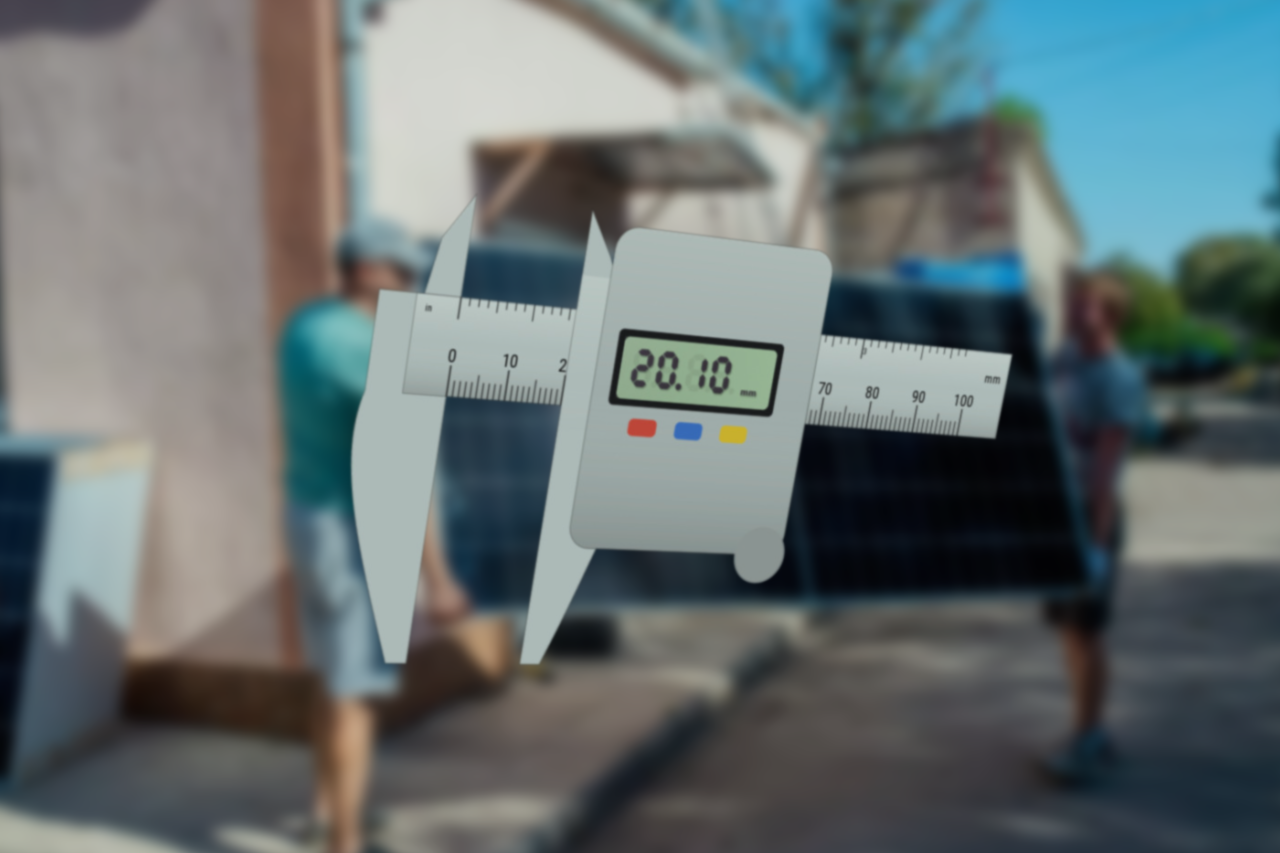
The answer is 20.10 mm
